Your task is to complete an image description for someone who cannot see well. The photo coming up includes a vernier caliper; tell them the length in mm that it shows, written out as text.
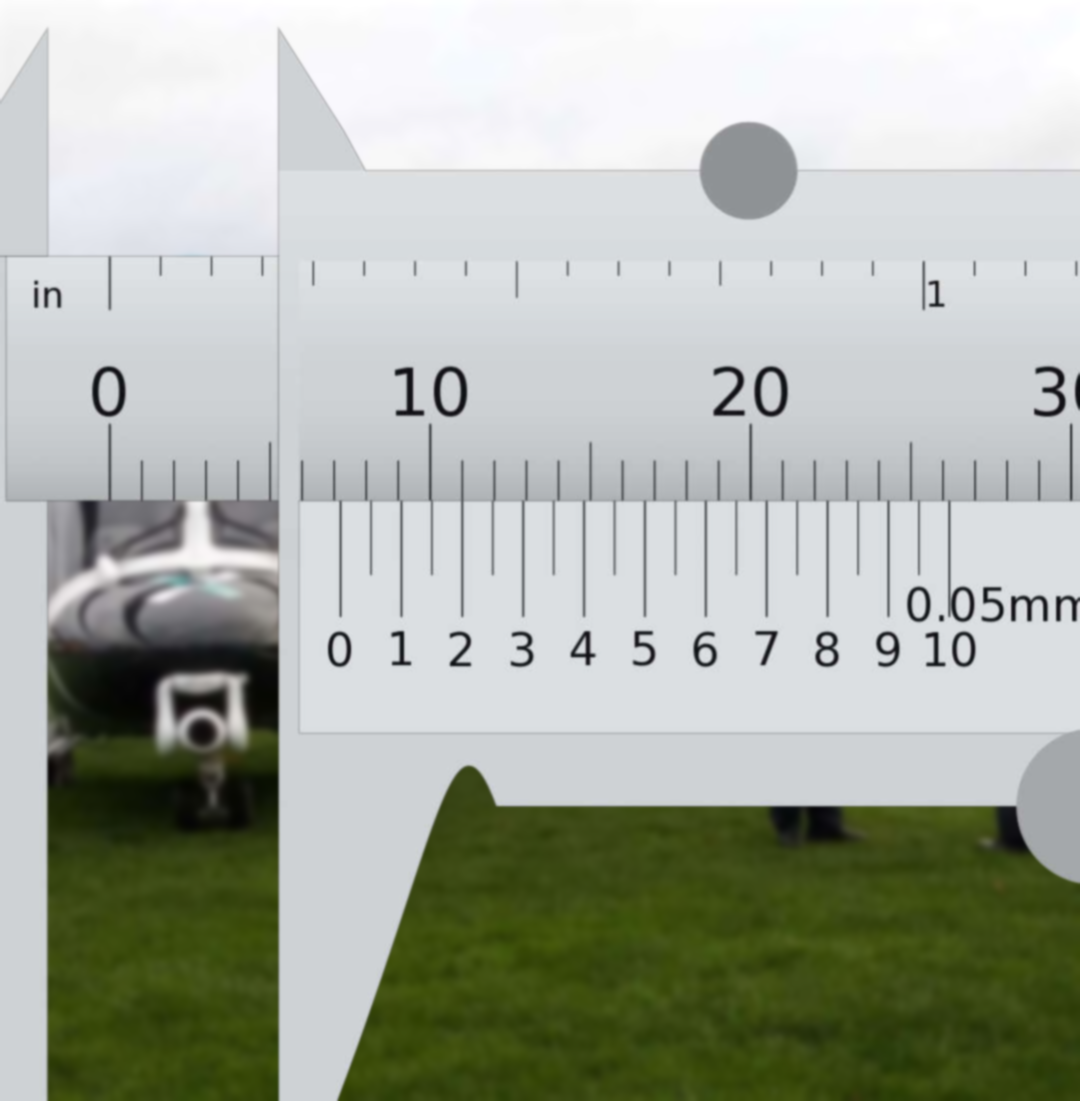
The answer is 7.20 mm
